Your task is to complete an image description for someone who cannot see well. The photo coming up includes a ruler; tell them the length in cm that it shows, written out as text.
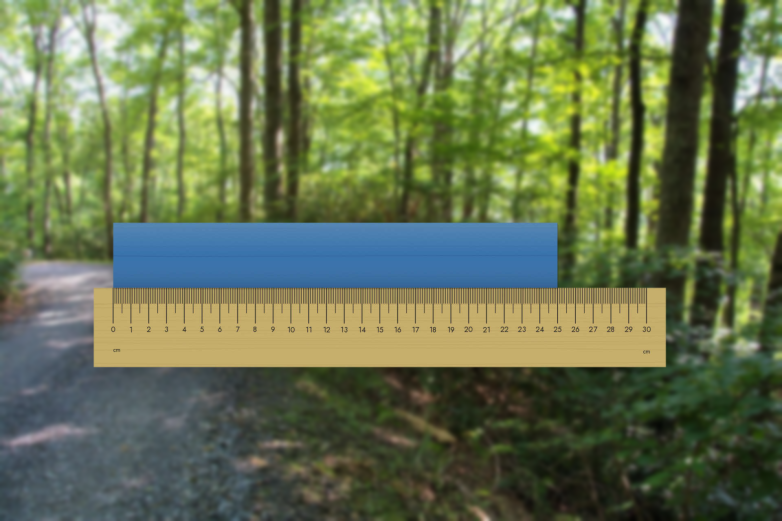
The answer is 25 cm
